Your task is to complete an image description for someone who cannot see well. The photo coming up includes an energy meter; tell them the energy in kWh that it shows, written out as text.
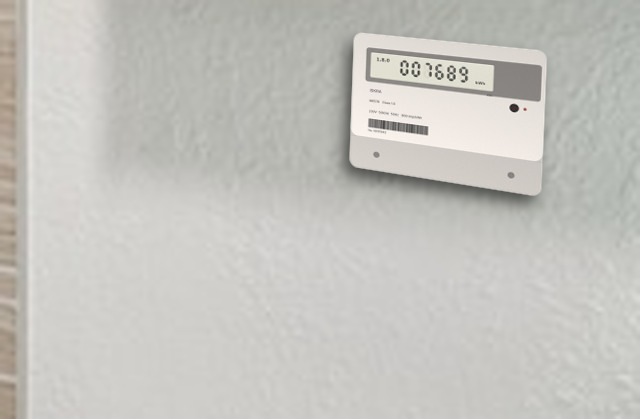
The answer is 7689 kWh
